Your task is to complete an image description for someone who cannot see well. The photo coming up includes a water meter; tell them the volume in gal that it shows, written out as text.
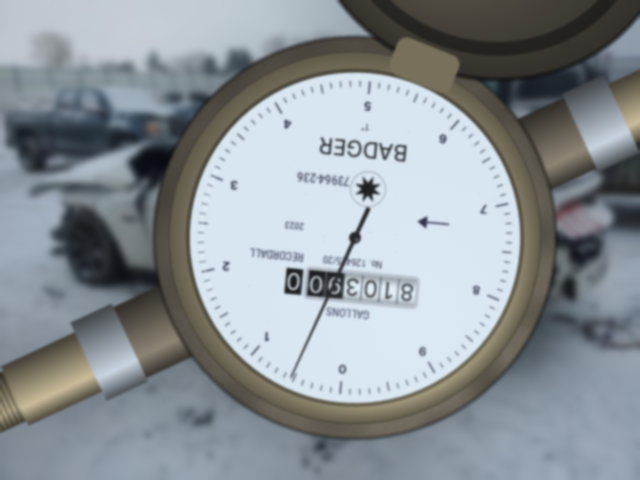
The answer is 8103900.5 gal
